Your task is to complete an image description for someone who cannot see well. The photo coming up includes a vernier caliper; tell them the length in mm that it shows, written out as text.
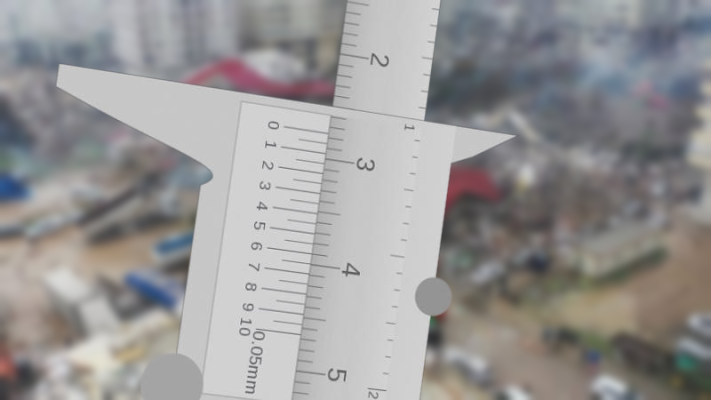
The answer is 27.6 mm
